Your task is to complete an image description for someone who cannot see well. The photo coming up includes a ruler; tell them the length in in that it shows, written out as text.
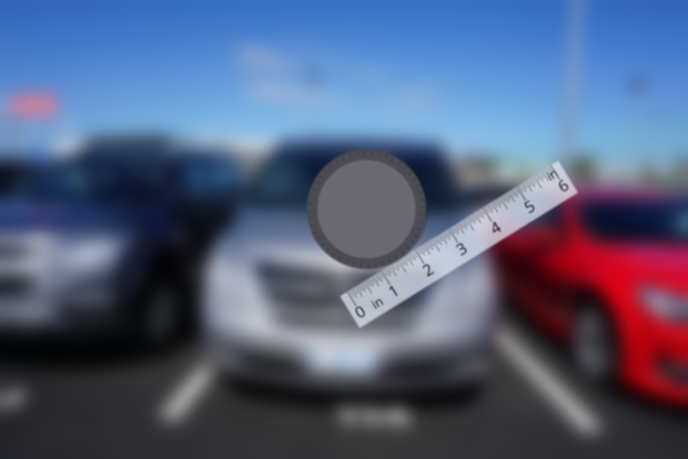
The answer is 3 in
